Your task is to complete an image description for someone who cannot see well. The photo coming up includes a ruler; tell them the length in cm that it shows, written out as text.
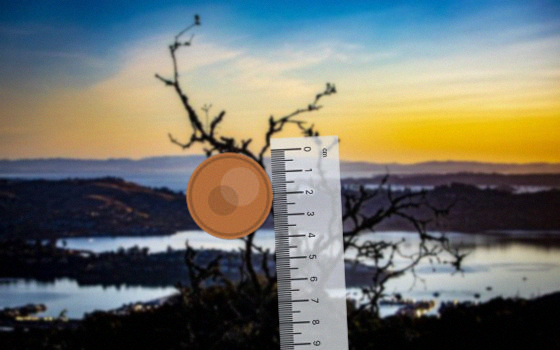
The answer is 4 cm
